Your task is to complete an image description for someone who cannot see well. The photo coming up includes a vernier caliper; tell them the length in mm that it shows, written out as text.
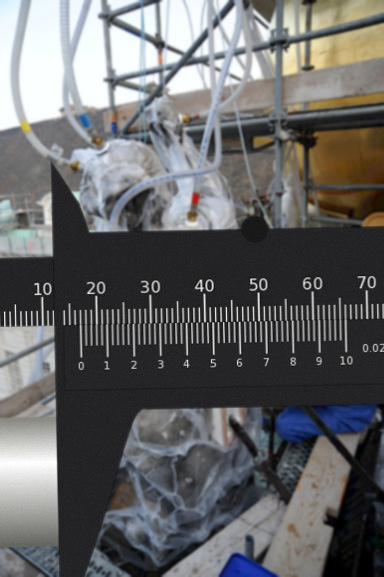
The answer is 17.0 mm
